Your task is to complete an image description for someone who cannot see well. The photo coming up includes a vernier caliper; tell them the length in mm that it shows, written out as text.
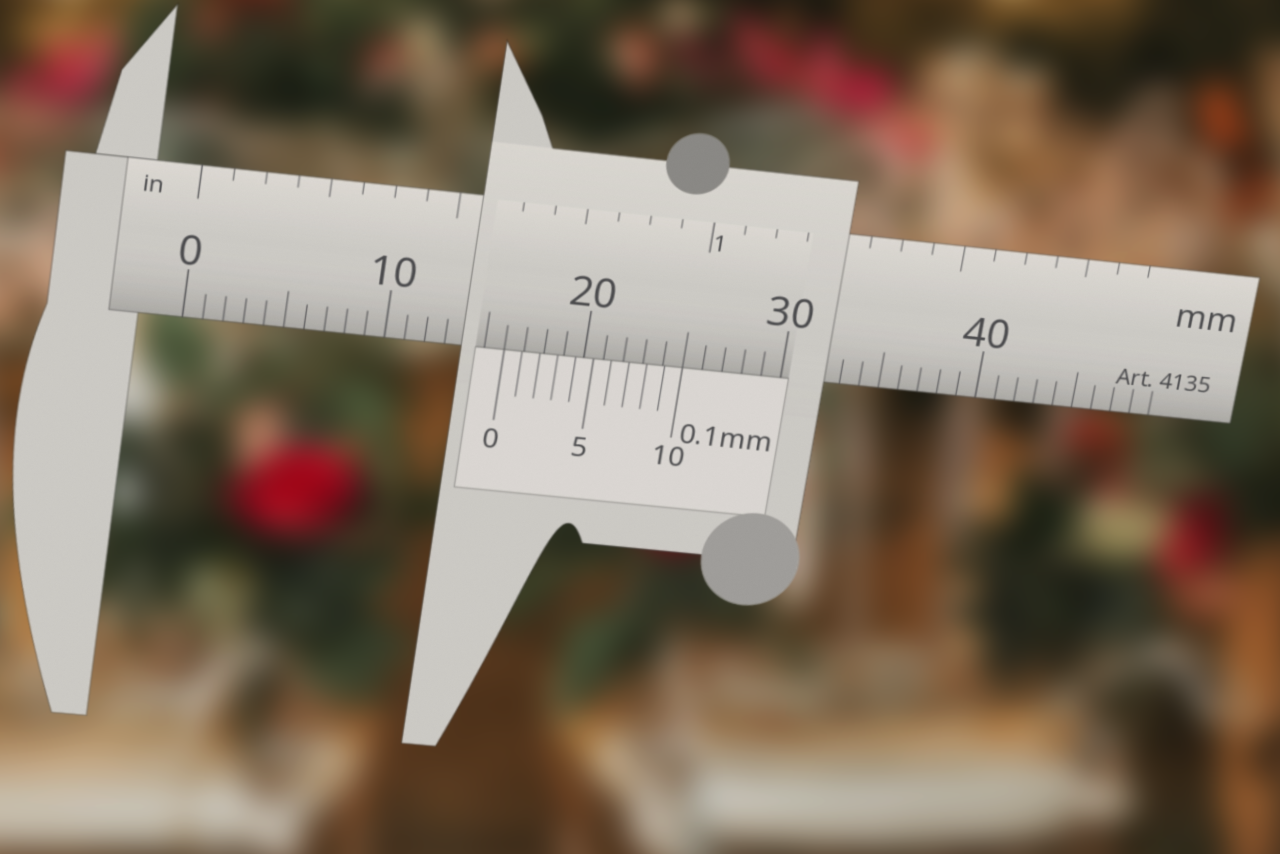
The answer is 16.0 mm
